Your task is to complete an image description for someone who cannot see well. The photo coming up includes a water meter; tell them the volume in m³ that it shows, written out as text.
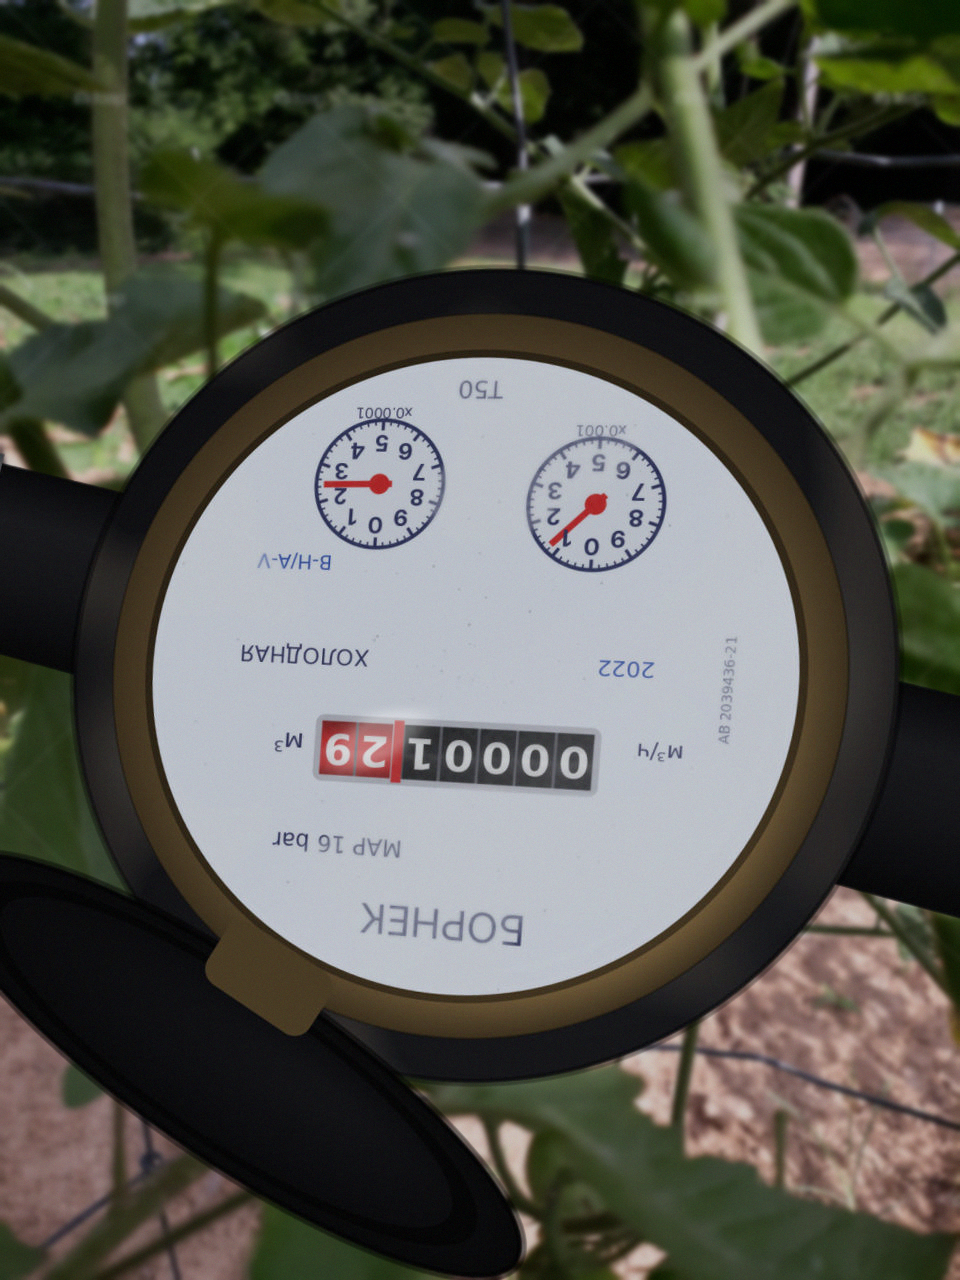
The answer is 1.2912 m³
